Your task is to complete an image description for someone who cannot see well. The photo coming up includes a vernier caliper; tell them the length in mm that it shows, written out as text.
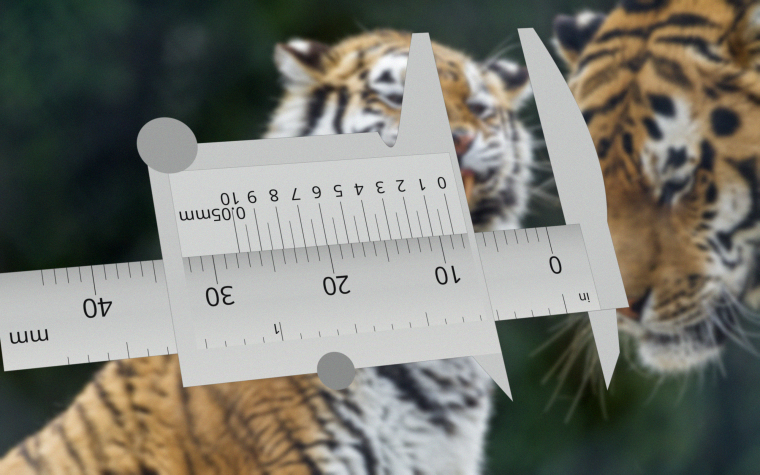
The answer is 8.7 mm
